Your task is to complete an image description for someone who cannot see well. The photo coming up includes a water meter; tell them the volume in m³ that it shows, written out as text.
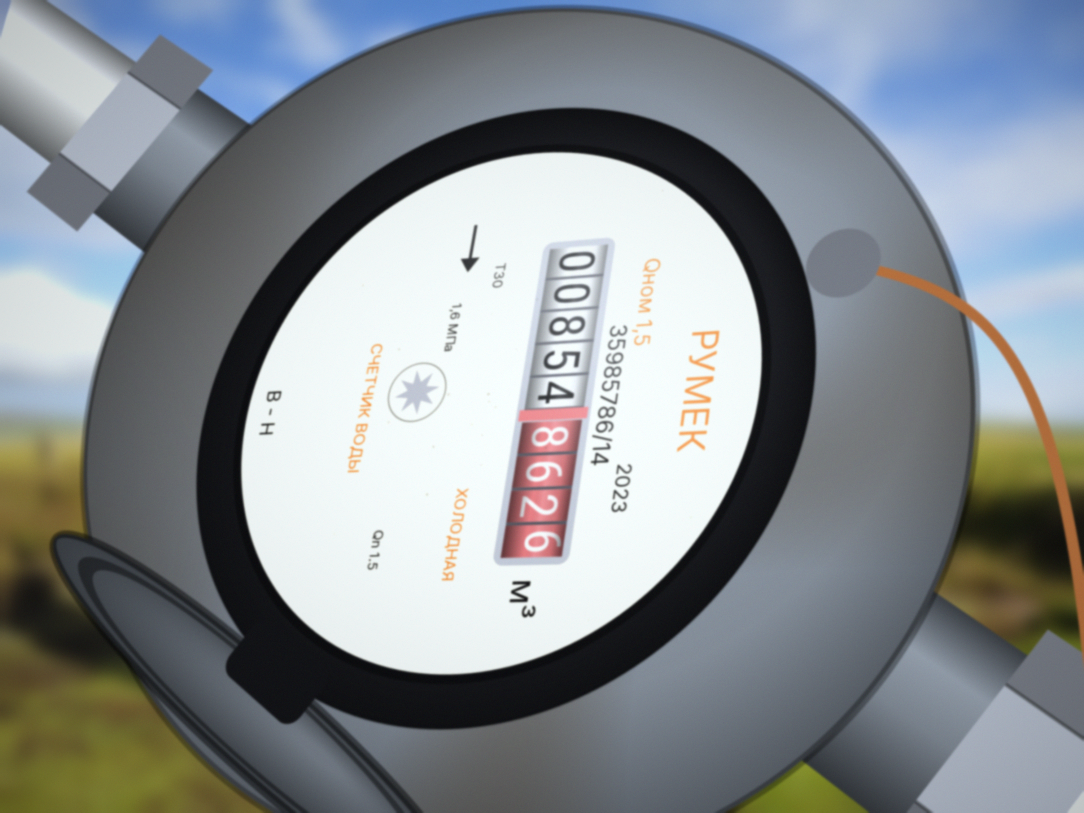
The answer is 854.8626 m³
